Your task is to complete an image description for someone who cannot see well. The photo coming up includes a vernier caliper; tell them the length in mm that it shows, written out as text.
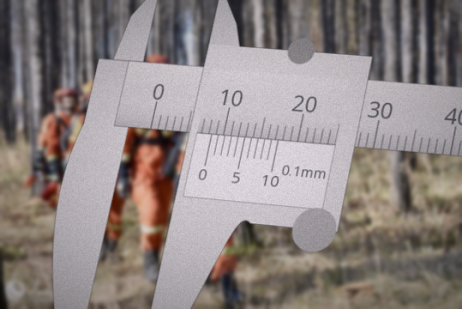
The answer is 8.4 mm
